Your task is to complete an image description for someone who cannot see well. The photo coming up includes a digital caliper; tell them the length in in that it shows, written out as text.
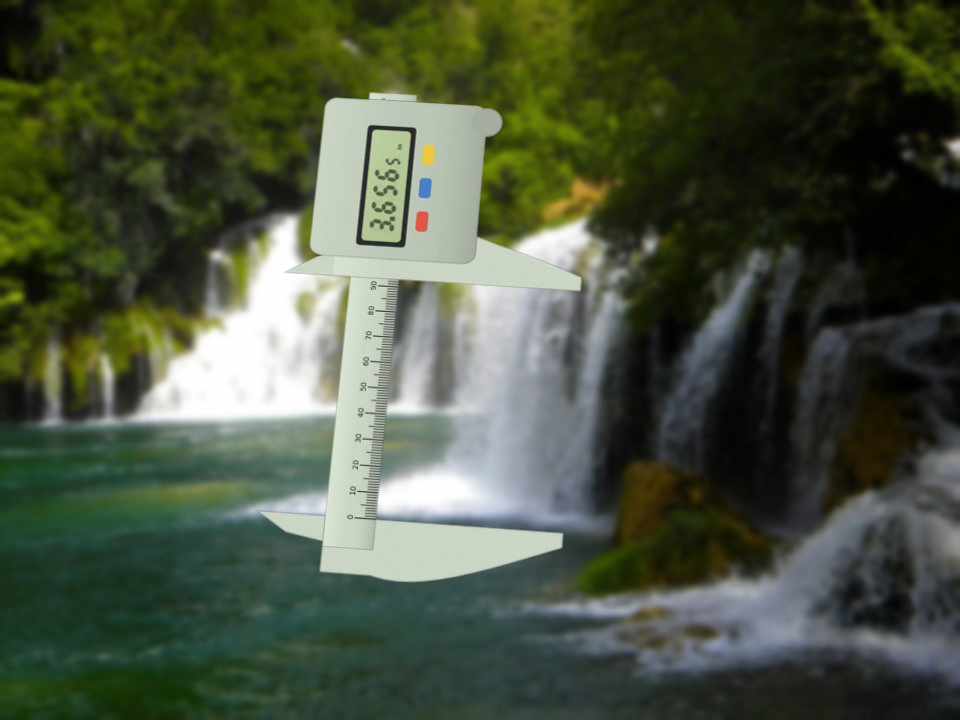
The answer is 3.6565 in
